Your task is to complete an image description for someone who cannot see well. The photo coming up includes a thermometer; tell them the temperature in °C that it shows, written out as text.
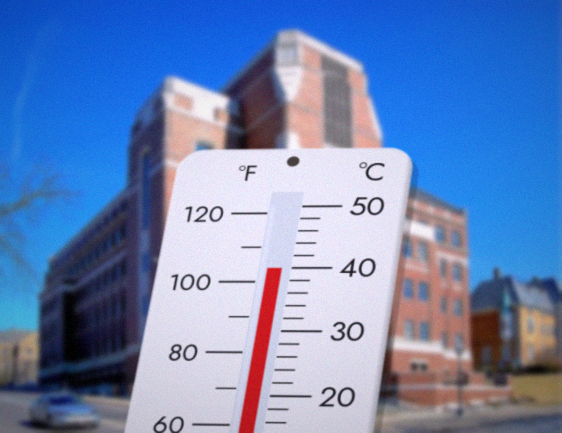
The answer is 40 °C
